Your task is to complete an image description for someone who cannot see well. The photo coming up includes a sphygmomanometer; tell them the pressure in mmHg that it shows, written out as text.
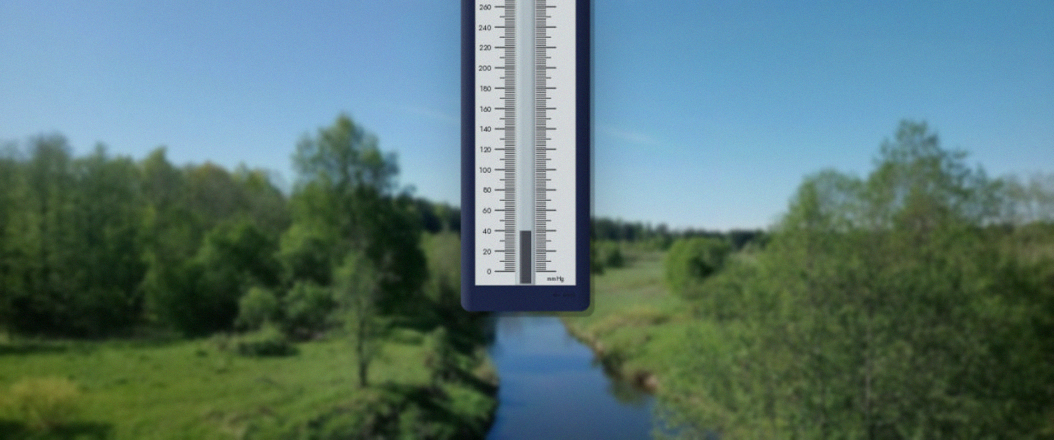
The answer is 40 mmHg
